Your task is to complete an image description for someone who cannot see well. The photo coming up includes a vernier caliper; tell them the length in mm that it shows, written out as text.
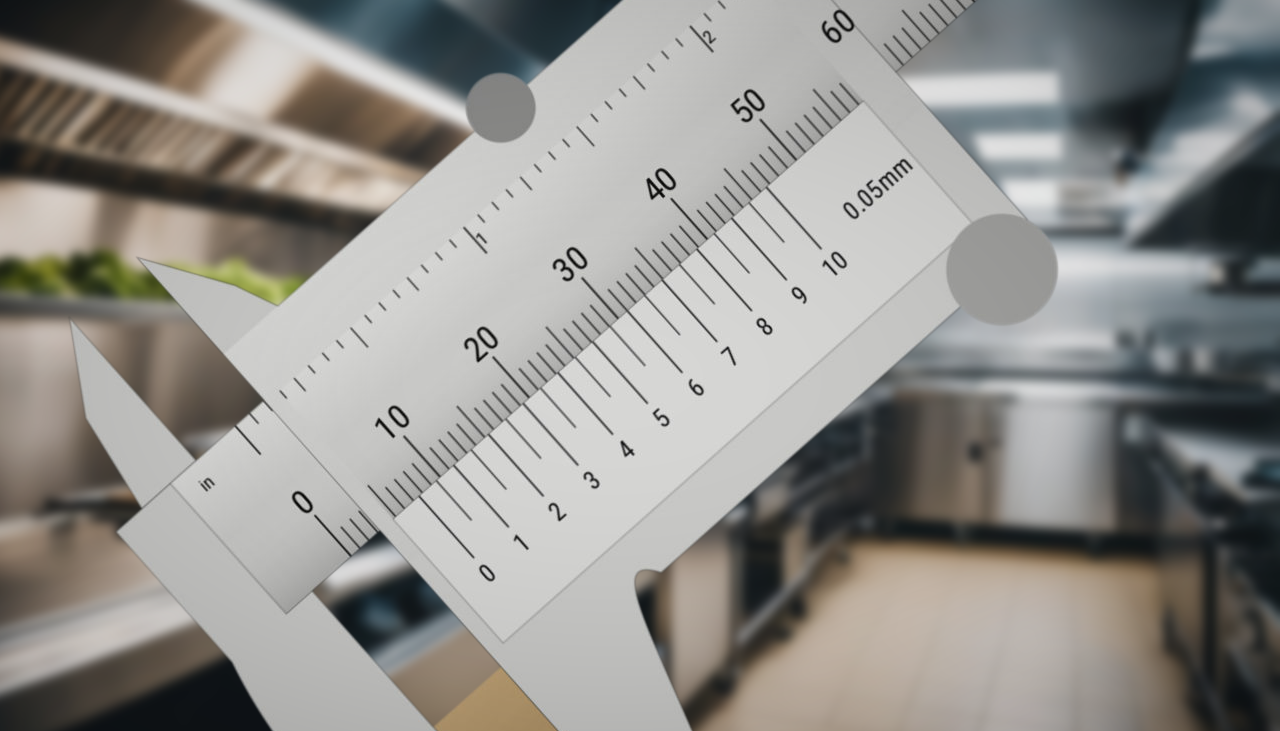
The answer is 7.6 mm
